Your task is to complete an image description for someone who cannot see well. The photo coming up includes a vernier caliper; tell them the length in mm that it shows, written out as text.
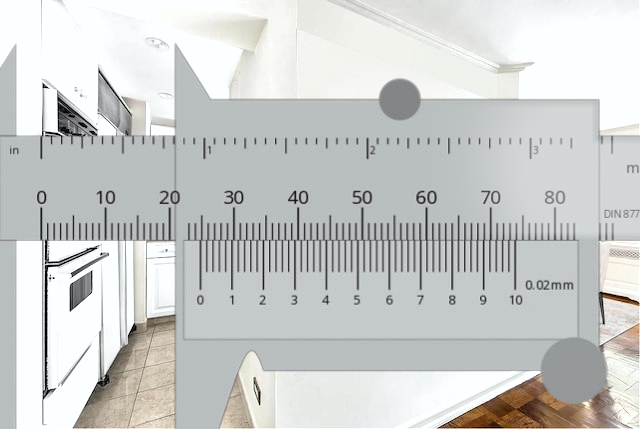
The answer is 24.8 mm
